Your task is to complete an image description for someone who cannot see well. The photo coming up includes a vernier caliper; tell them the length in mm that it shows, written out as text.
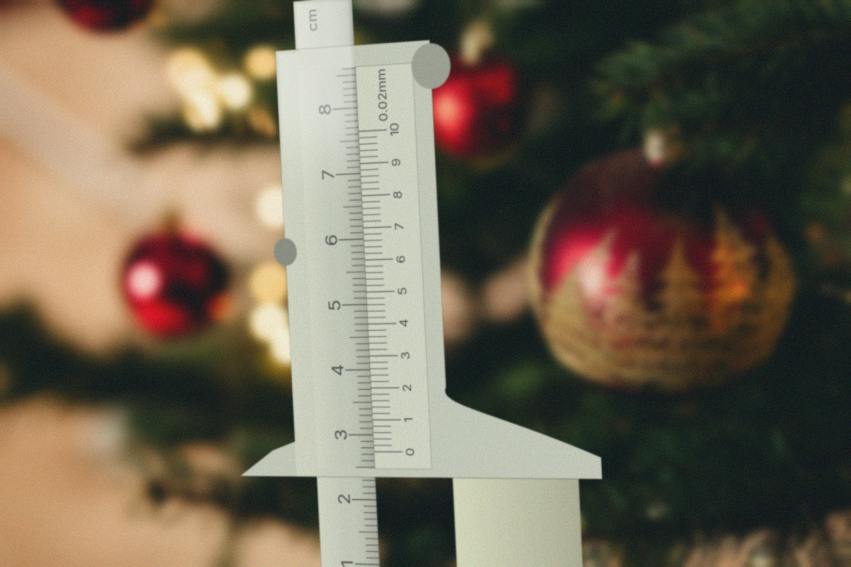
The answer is 27.4 mm
